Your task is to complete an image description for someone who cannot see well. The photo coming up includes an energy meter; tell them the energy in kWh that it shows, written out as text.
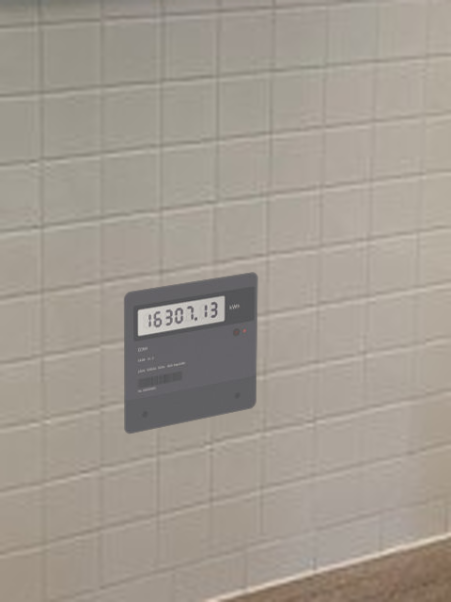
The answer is 16307.13 kWh
